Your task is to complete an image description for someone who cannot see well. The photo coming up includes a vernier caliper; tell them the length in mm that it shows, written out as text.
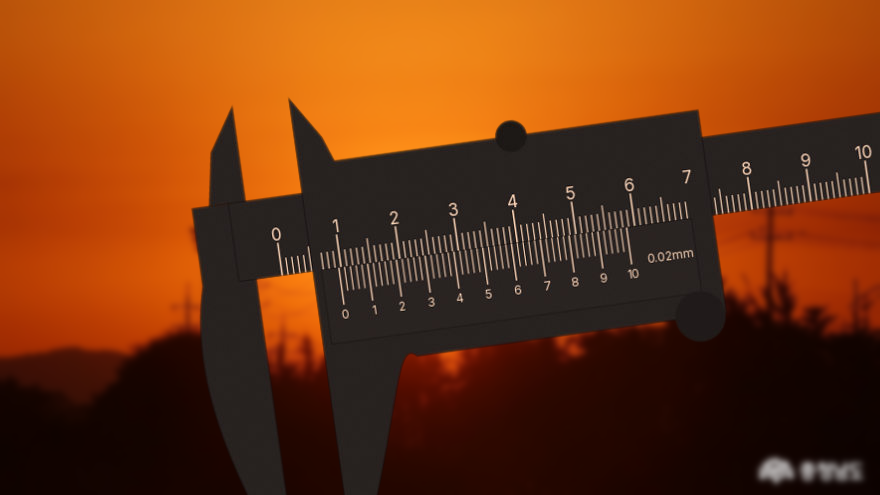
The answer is 9.6 mm
